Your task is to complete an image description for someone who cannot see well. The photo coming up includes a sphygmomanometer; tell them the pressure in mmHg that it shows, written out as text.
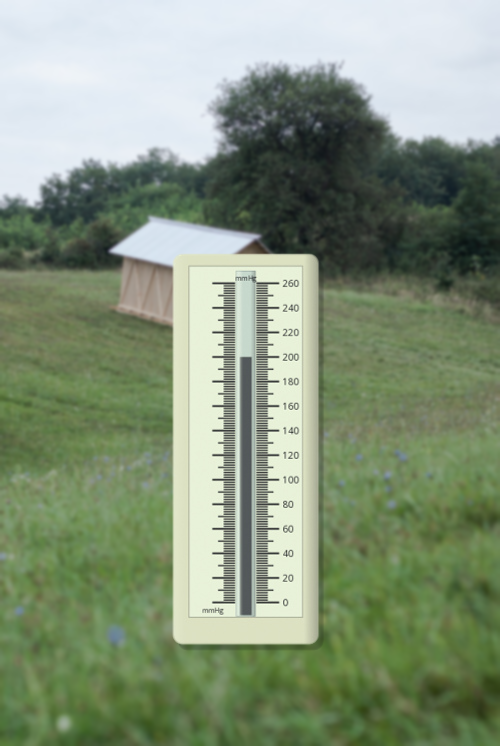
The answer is 200 mmHg
